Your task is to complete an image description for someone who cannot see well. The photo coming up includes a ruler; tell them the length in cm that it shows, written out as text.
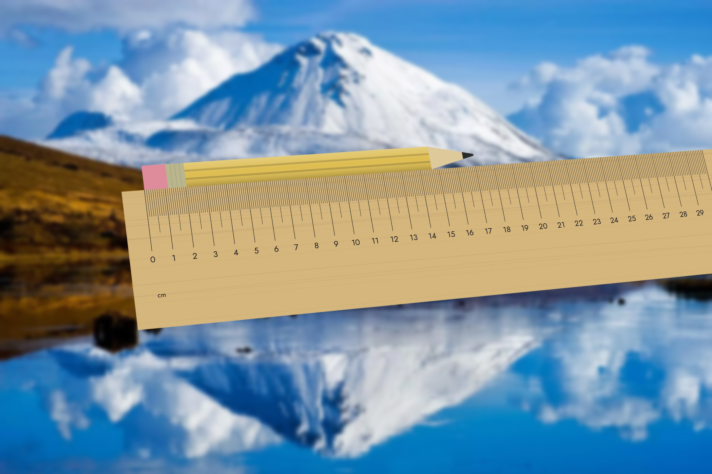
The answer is 17 cm
